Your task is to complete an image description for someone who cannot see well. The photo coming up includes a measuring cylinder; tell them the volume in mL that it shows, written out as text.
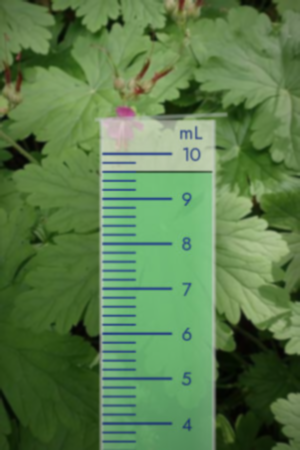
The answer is 9.6 mL
